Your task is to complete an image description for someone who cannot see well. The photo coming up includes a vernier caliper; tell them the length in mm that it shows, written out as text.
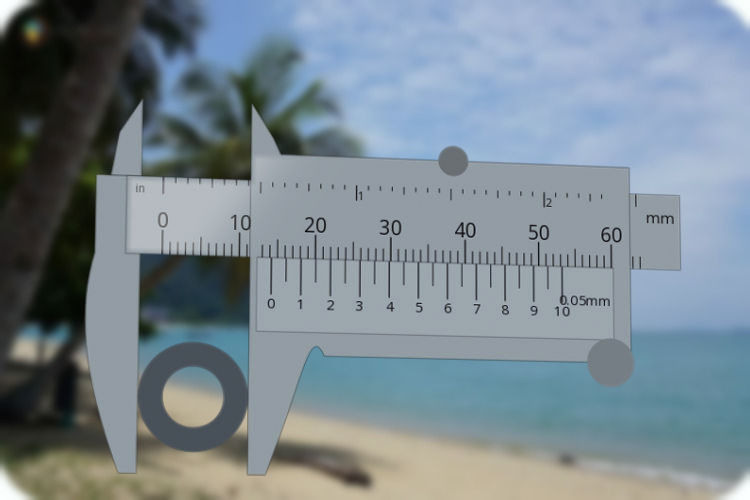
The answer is 14.2 mm
